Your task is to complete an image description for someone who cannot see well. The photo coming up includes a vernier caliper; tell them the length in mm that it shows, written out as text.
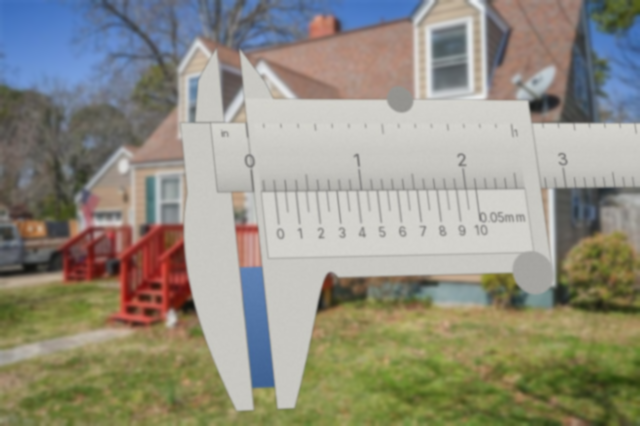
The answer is 2.0 mm
